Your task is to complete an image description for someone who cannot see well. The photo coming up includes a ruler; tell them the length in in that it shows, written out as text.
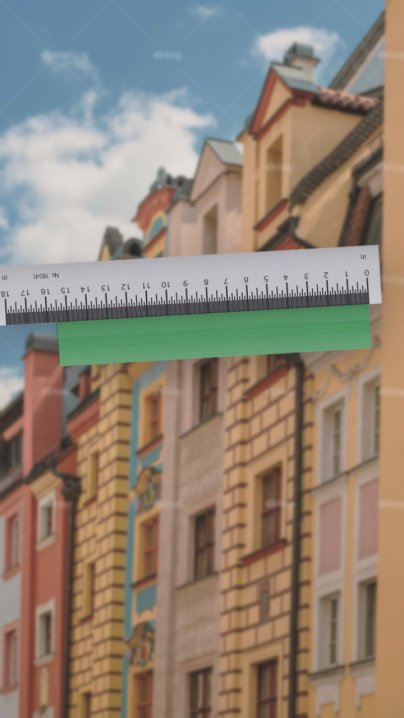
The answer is 15.5 in
